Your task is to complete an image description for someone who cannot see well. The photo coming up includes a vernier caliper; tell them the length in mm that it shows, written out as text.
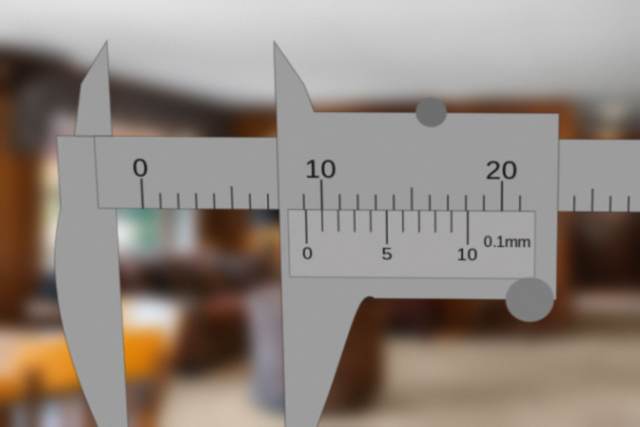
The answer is 9.1 mm
